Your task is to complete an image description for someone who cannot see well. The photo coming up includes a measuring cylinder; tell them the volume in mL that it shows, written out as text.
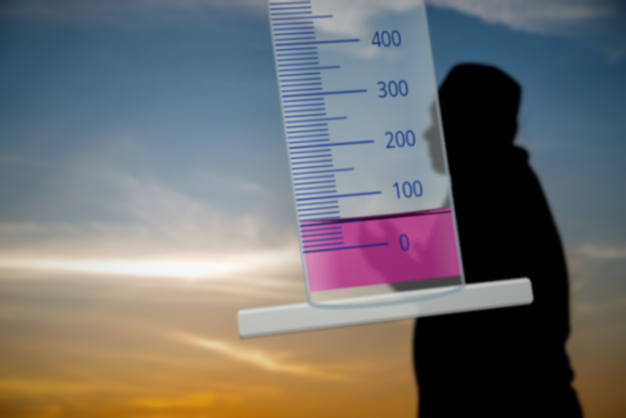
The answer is 50 mL
